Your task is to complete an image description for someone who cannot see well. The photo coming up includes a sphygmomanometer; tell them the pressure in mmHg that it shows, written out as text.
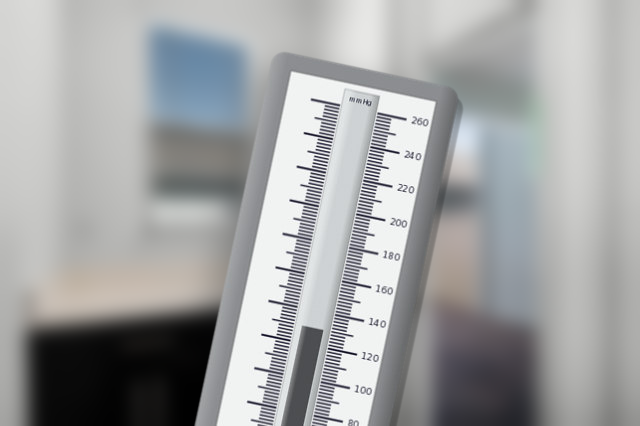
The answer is 130 mmHg
